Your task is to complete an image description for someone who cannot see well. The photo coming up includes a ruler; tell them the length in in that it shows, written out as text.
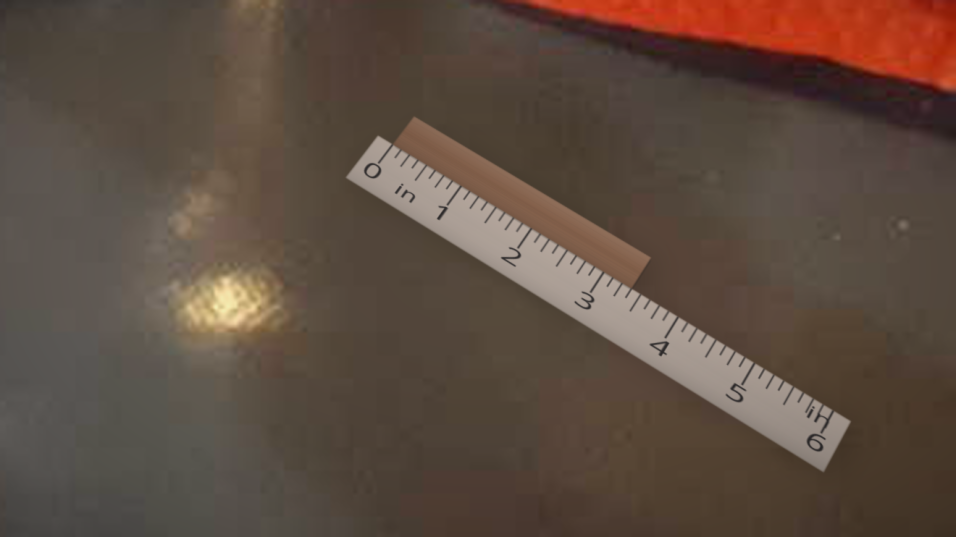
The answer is 3.375 in
